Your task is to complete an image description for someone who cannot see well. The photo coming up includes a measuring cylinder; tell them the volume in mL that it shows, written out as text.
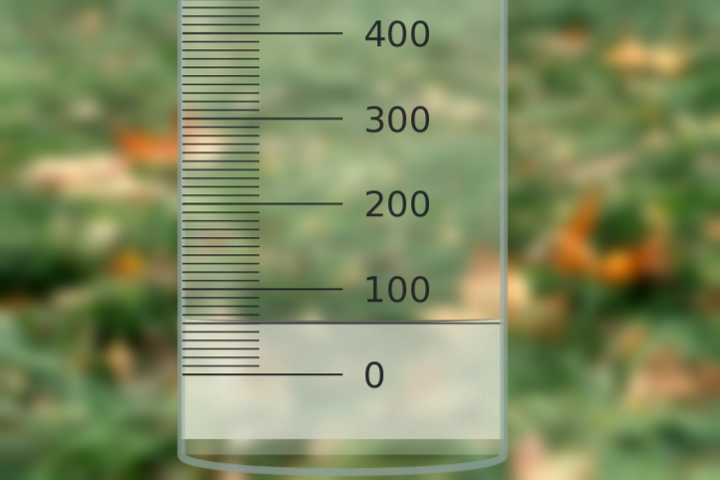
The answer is 60 mL
